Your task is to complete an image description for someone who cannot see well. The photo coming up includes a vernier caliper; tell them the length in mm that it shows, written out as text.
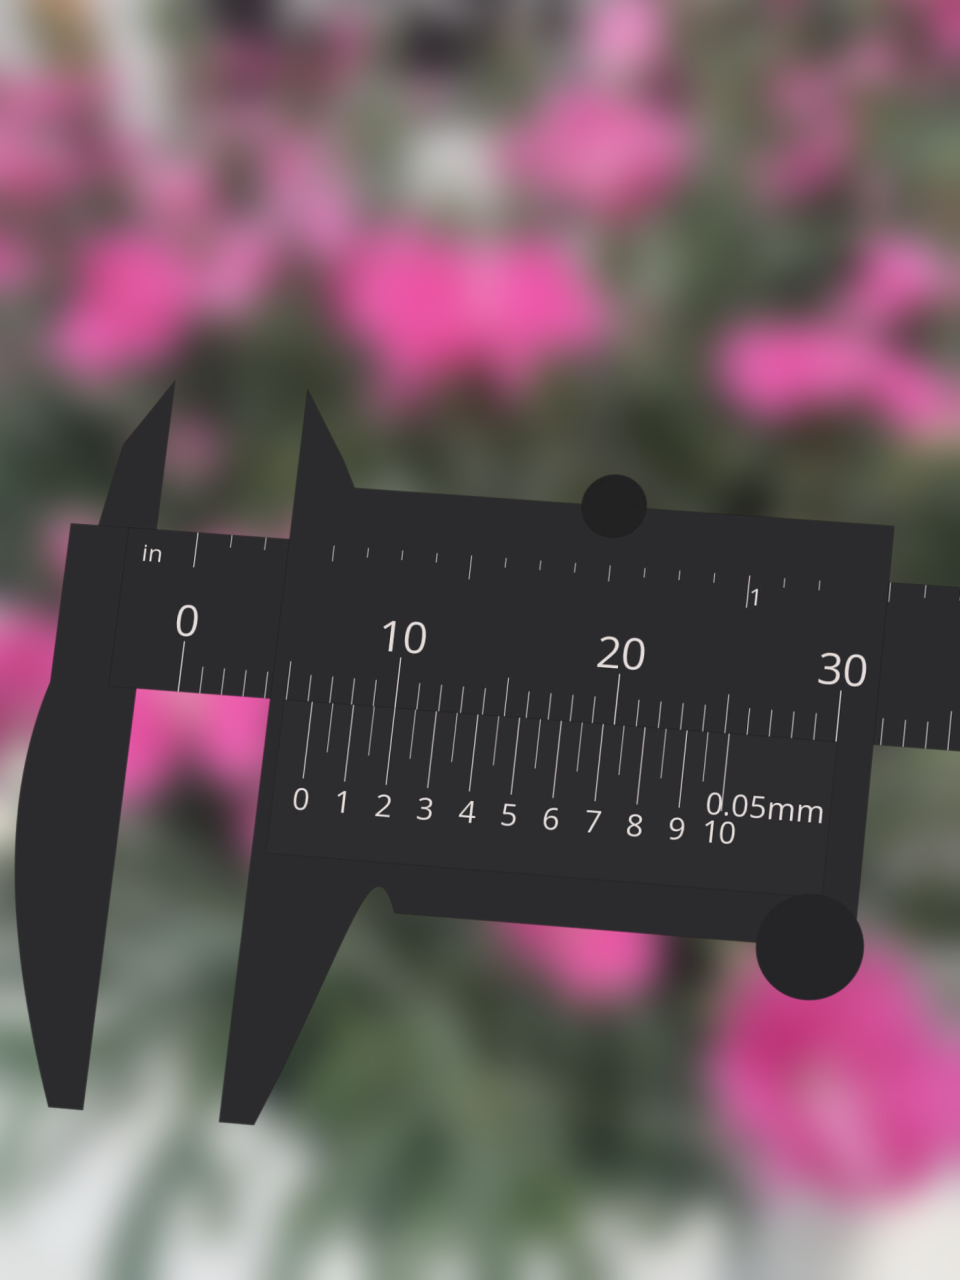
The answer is 6.2 mm
